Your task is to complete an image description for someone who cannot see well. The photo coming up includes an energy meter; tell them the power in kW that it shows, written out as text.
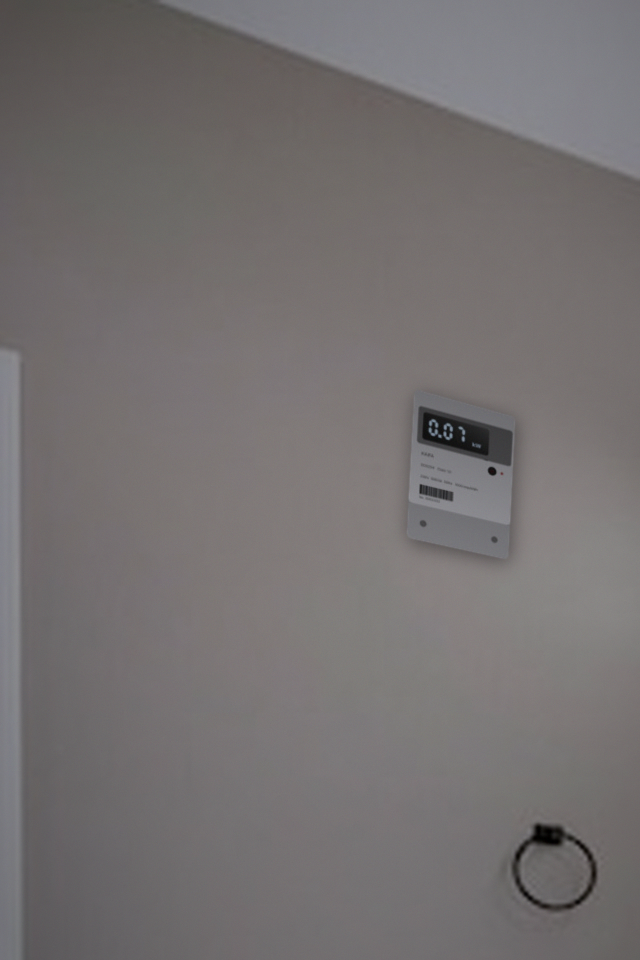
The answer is 0.07 kW
